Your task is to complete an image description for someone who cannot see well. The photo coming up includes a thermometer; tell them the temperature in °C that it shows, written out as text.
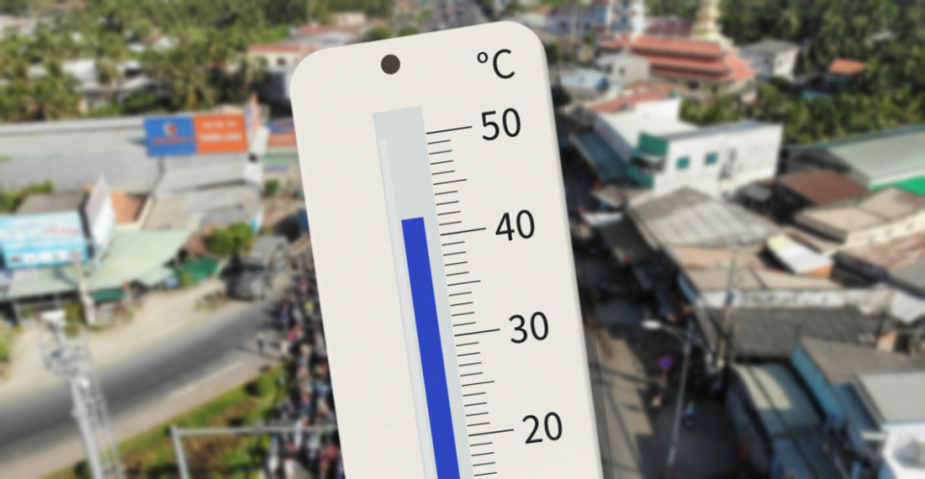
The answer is 42 °C
